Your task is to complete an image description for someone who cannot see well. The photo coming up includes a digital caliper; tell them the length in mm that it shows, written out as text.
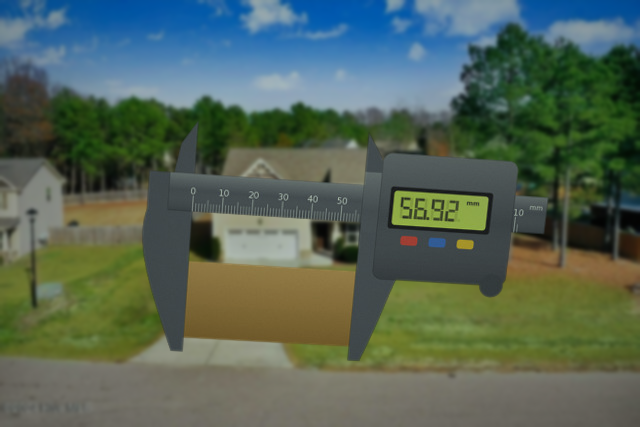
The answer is 56.92 mm
